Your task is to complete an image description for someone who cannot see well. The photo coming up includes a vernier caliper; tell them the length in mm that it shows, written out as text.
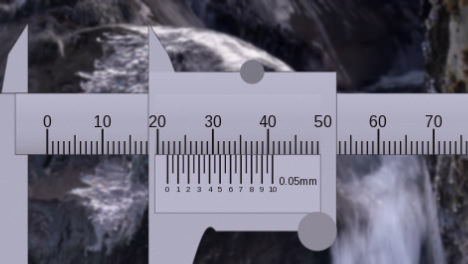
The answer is 21.8 mm
